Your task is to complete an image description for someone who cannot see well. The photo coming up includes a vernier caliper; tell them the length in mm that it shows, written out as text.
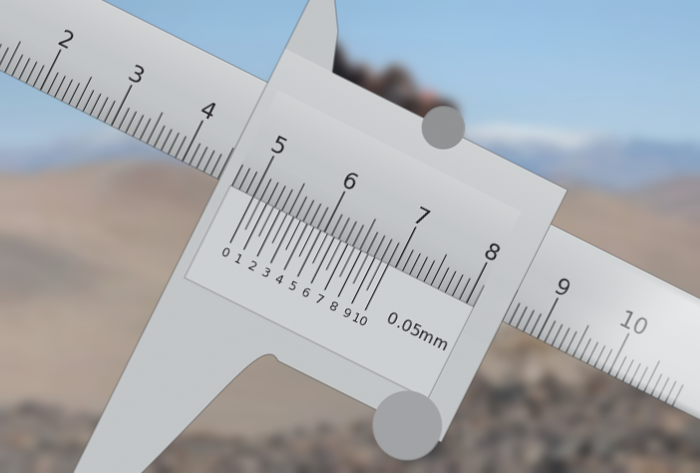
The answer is 50.0 mm
